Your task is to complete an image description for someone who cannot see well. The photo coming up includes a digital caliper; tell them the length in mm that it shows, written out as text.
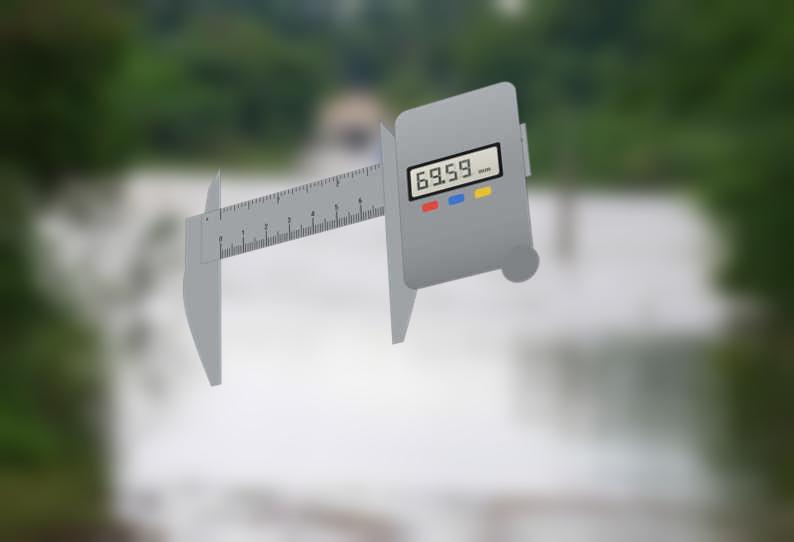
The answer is 69.59 mm
